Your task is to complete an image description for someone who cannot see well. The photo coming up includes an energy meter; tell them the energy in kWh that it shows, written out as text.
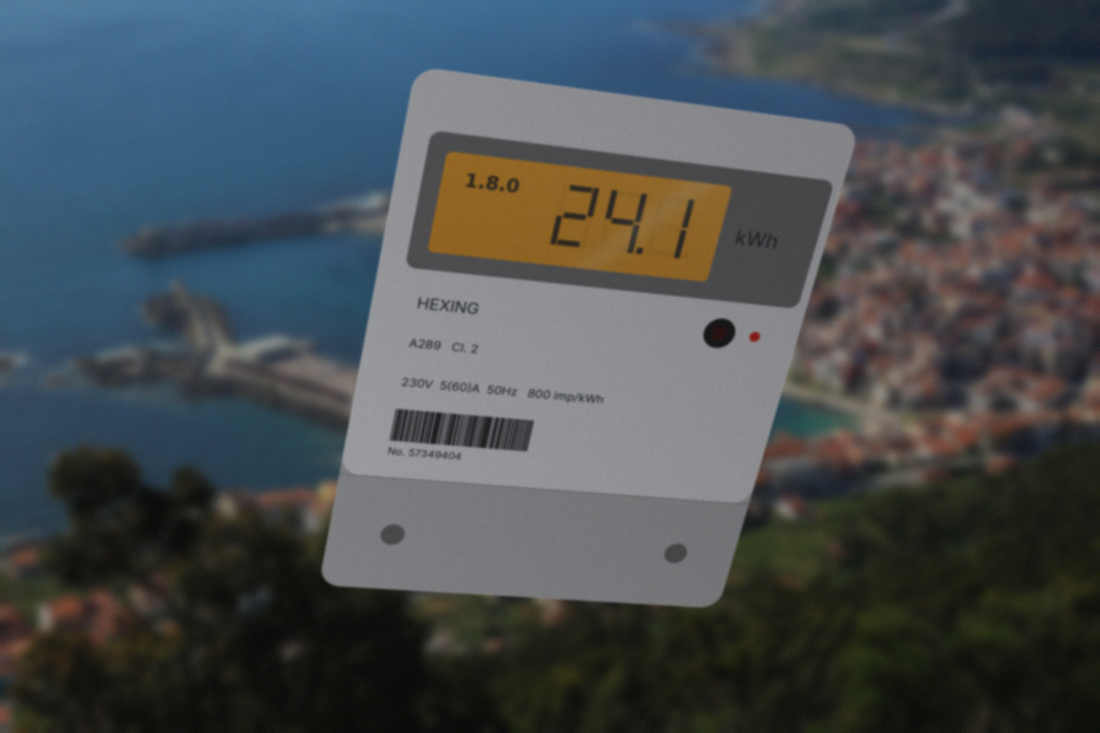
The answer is 24.1 kWh
